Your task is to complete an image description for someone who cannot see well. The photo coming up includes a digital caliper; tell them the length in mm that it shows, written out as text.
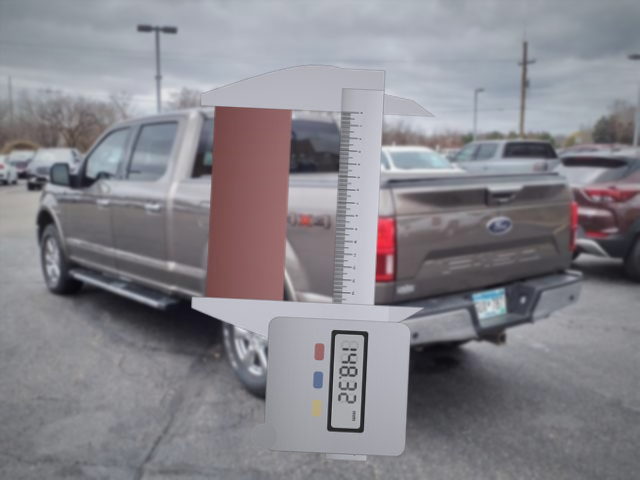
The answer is 148.32 mm
